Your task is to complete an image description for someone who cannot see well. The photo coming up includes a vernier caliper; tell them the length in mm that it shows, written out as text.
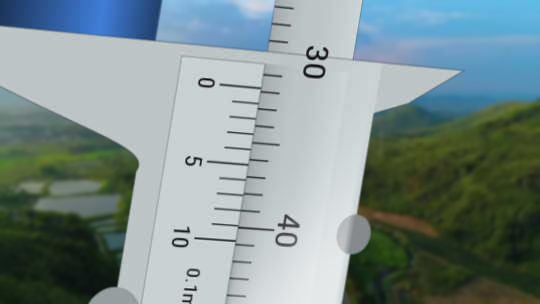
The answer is 31.8 mm
